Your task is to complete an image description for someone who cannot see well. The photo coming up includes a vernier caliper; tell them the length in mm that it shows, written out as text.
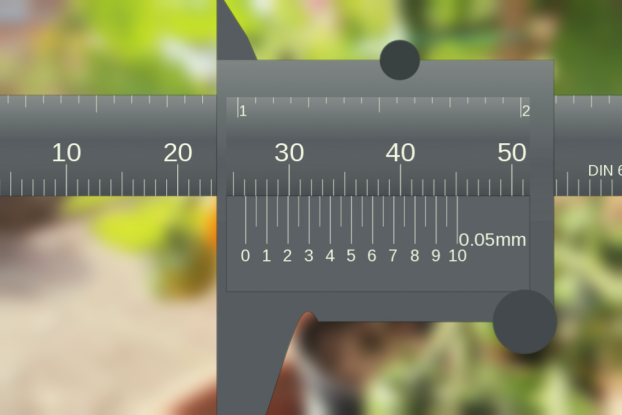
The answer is 26.1 mm
